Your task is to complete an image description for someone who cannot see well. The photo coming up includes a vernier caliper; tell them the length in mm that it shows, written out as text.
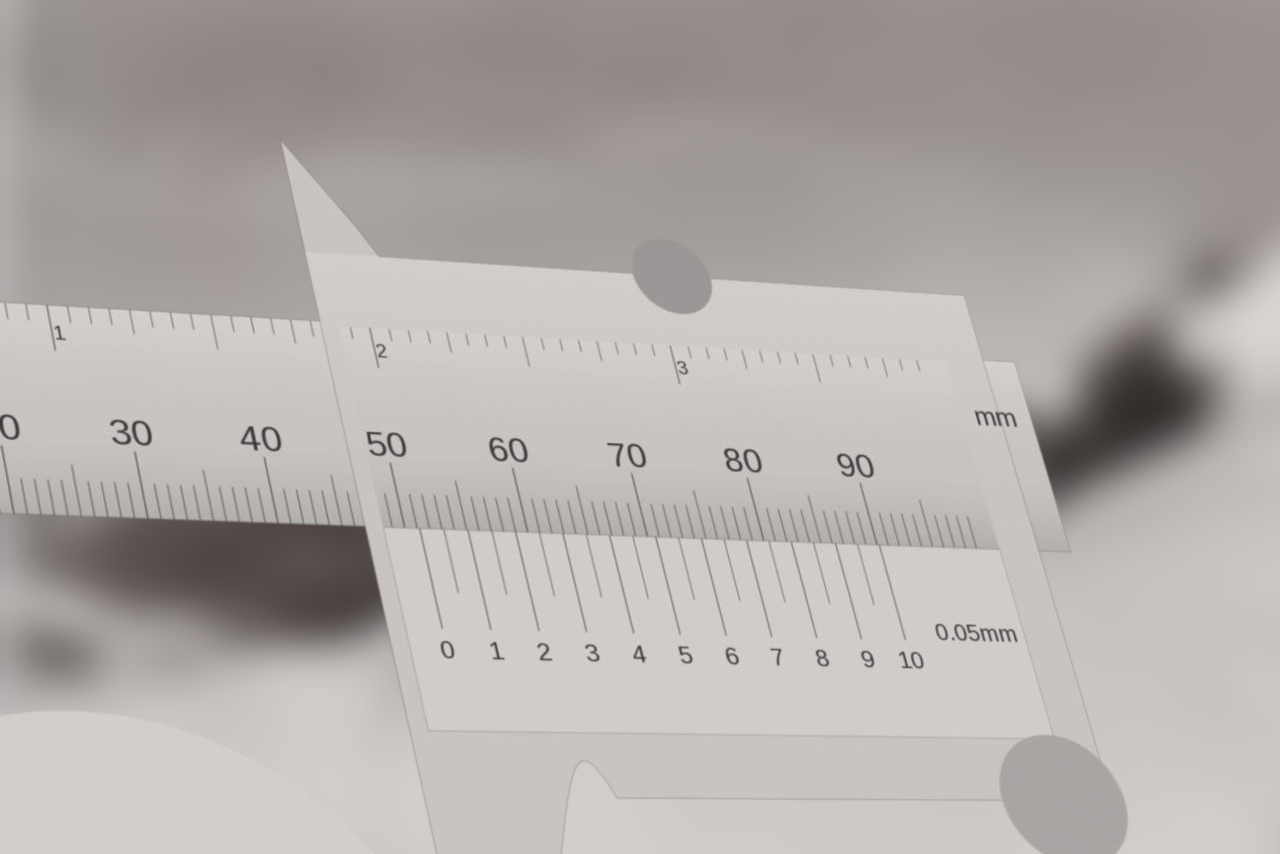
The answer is 51.2 mm
